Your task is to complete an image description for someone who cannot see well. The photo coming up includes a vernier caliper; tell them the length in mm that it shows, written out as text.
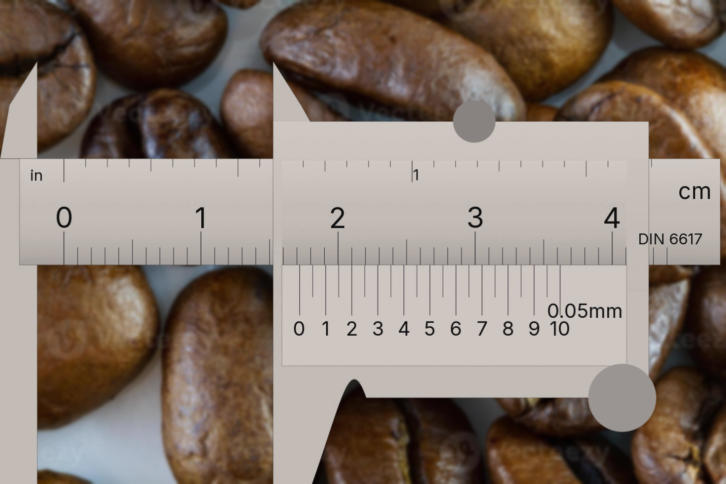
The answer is 17.2 mm
